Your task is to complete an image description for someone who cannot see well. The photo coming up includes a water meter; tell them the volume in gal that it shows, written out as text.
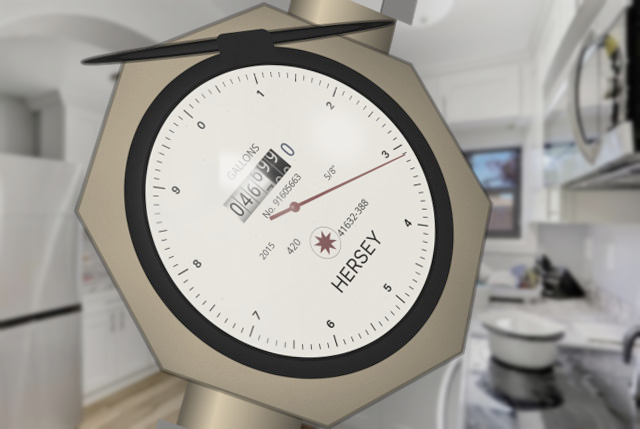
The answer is 466993.1 gal
